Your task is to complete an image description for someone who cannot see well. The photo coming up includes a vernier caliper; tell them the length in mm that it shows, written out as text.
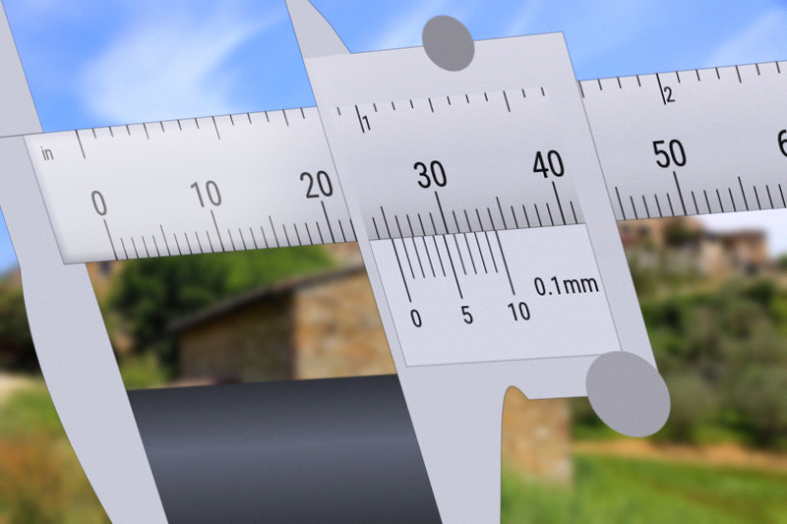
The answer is 25.1 mm
